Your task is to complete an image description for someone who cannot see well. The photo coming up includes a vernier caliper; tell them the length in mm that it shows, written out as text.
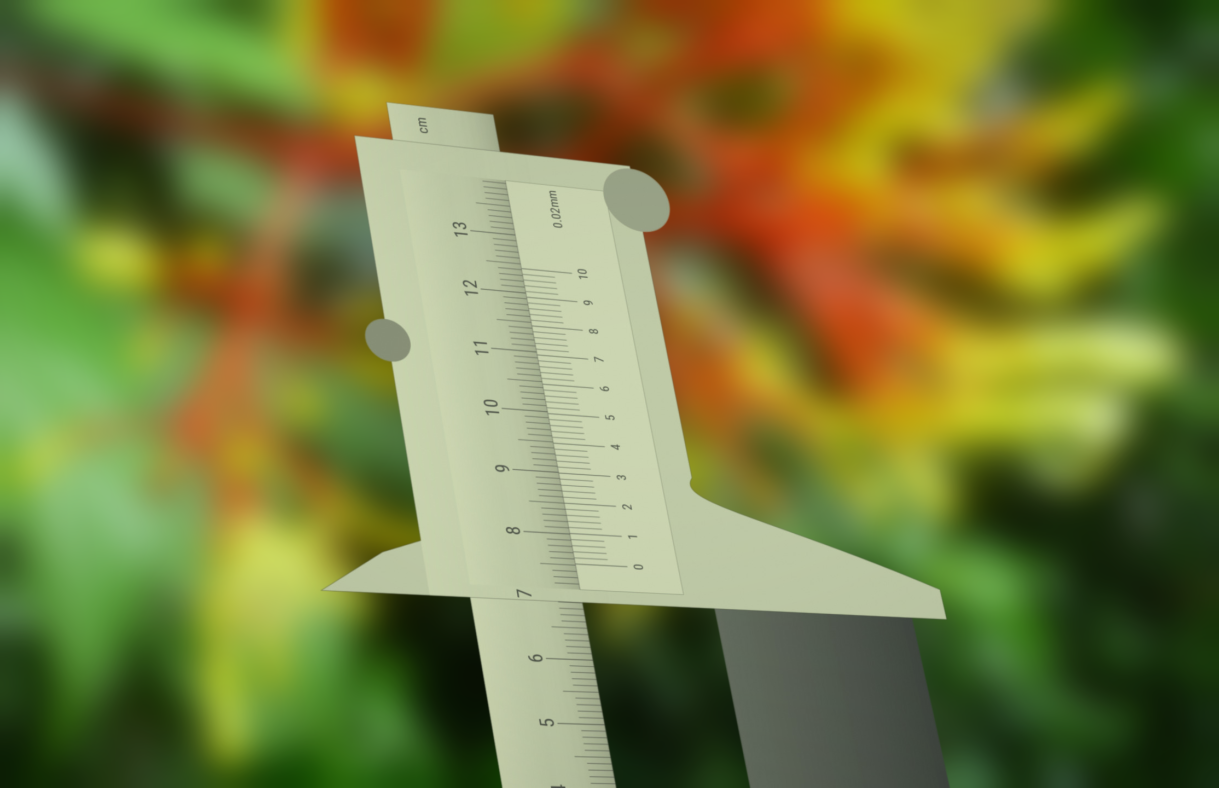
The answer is 75.2 mm
